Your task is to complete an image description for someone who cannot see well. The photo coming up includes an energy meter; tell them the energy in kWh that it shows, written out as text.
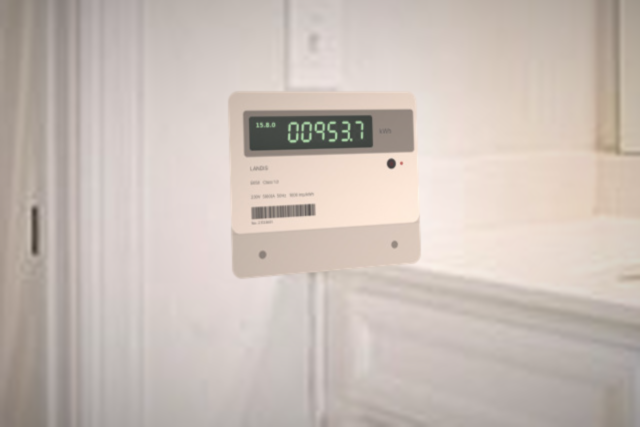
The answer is 953.7 kWh
